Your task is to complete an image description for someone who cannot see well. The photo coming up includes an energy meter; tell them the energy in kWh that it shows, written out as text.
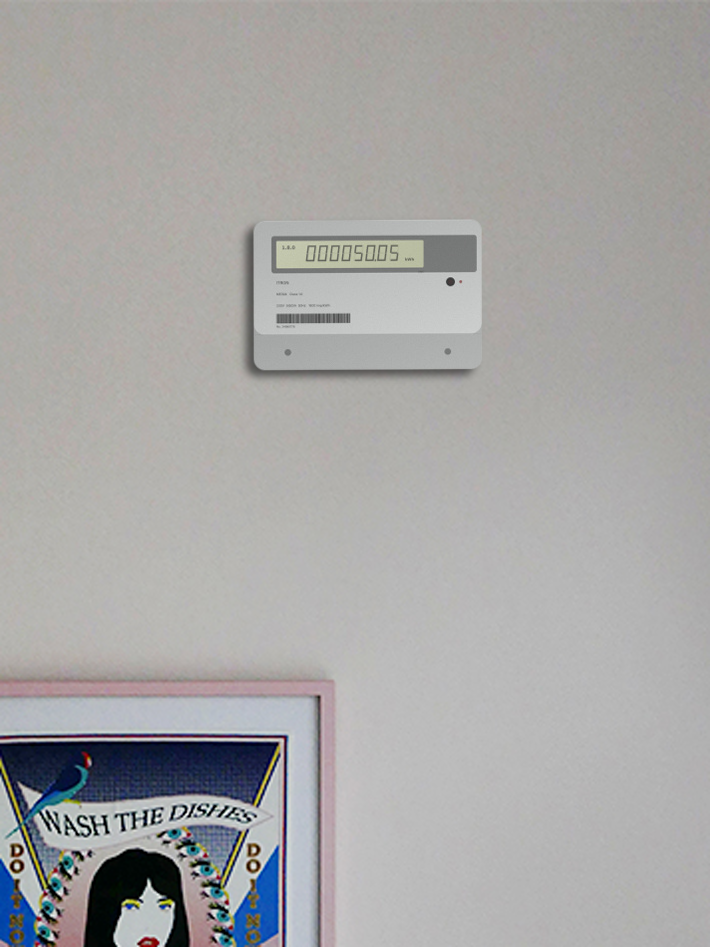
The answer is 50.05 kWh
